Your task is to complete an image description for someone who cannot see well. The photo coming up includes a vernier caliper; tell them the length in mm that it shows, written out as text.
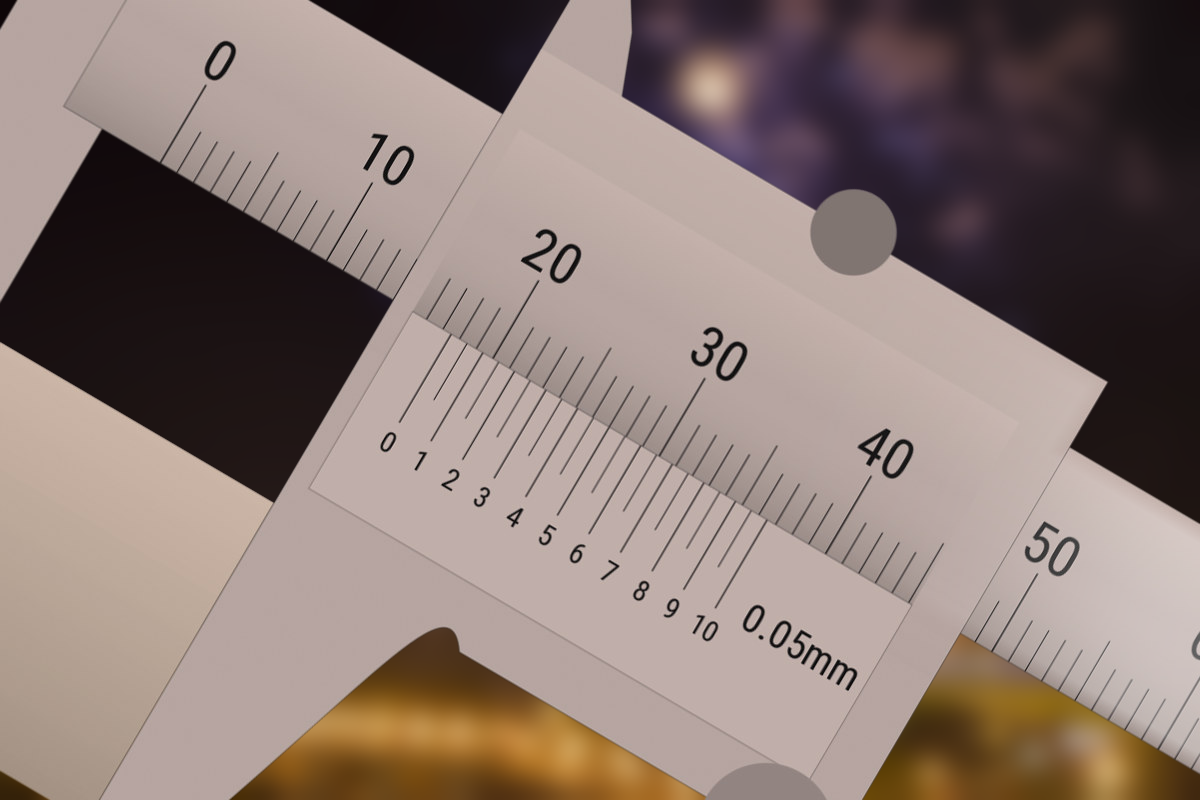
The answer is 17.5 mm
